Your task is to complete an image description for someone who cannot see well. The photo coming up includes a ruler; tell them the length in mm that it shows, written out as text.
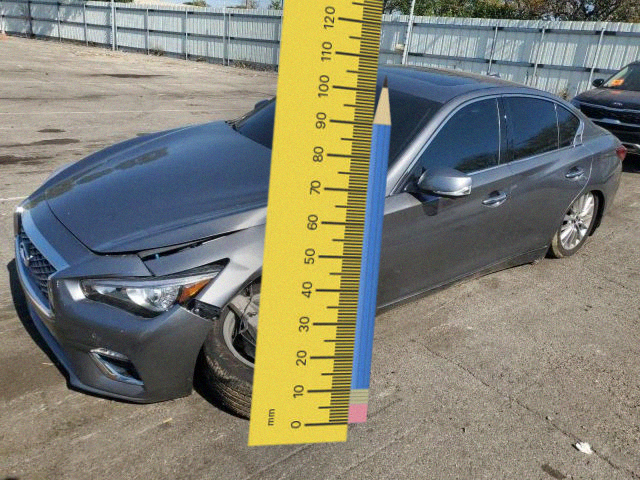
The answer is 105 mm
